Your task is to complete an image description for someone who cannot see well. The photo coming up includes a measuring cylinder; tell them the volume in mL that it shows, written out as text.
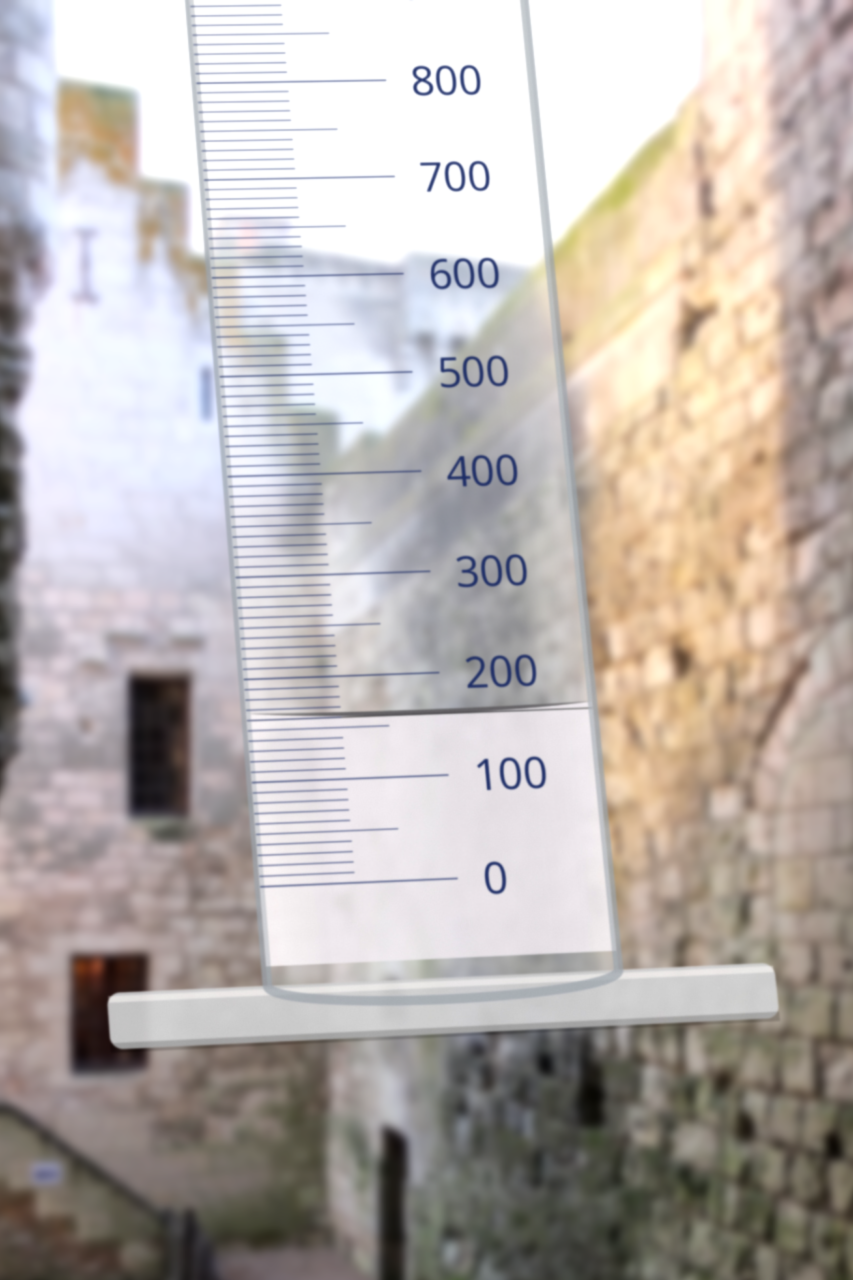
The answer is 160 mL
